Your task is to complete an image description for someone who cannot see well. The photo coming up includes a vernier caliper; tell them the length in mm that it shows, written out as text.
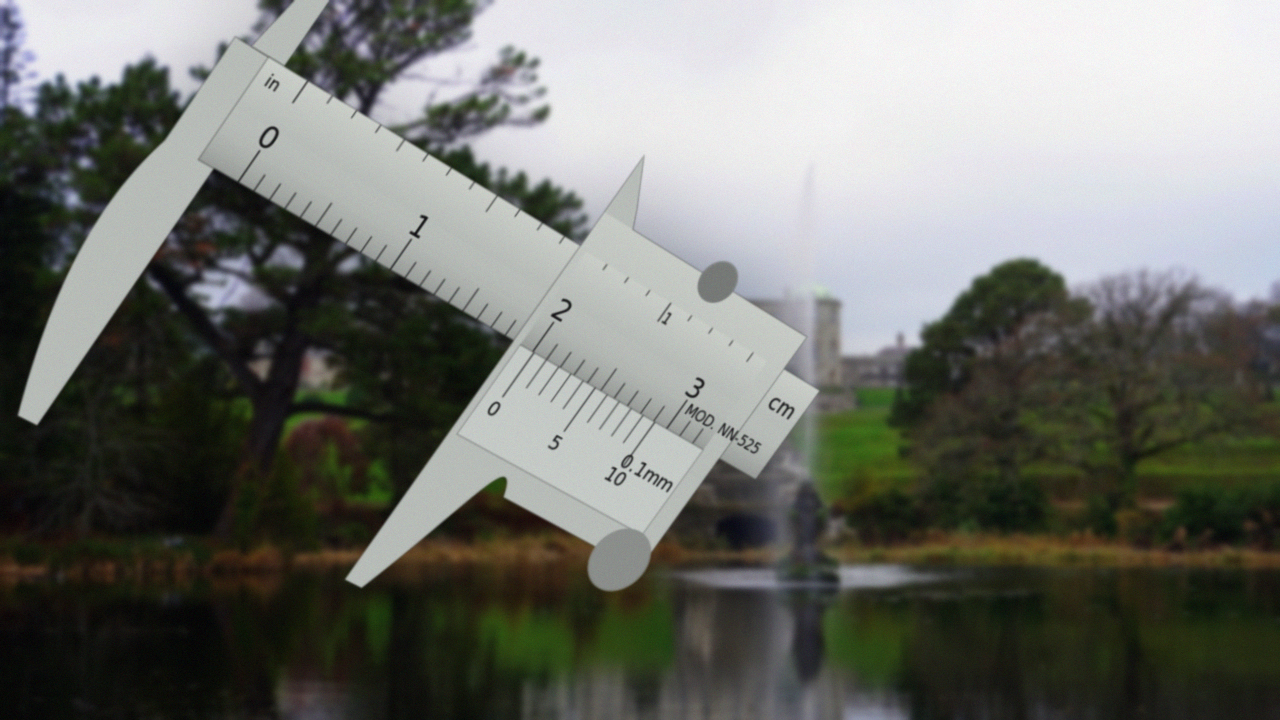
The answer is 20.1 mm
